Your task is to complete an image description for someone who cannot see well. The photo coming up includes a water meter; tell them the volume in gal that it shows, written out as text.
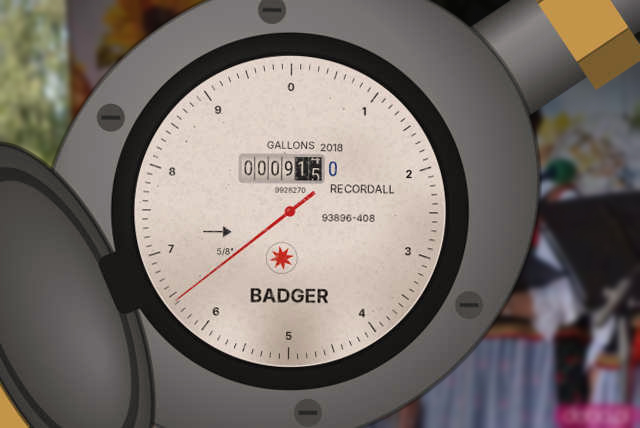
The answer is 9146.4 gal
